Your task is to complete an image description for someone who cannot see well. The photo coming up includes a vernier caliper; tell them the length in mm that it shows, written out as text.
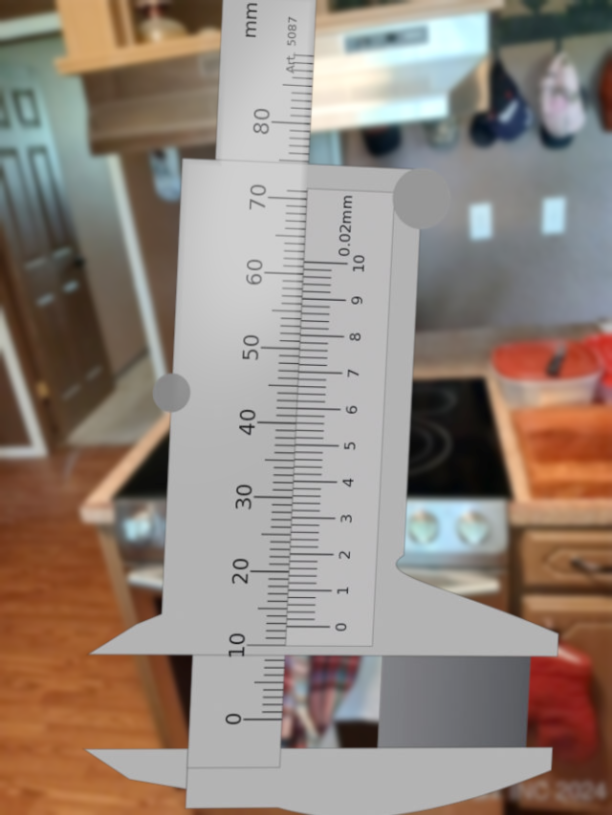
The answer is 12.6 mm
